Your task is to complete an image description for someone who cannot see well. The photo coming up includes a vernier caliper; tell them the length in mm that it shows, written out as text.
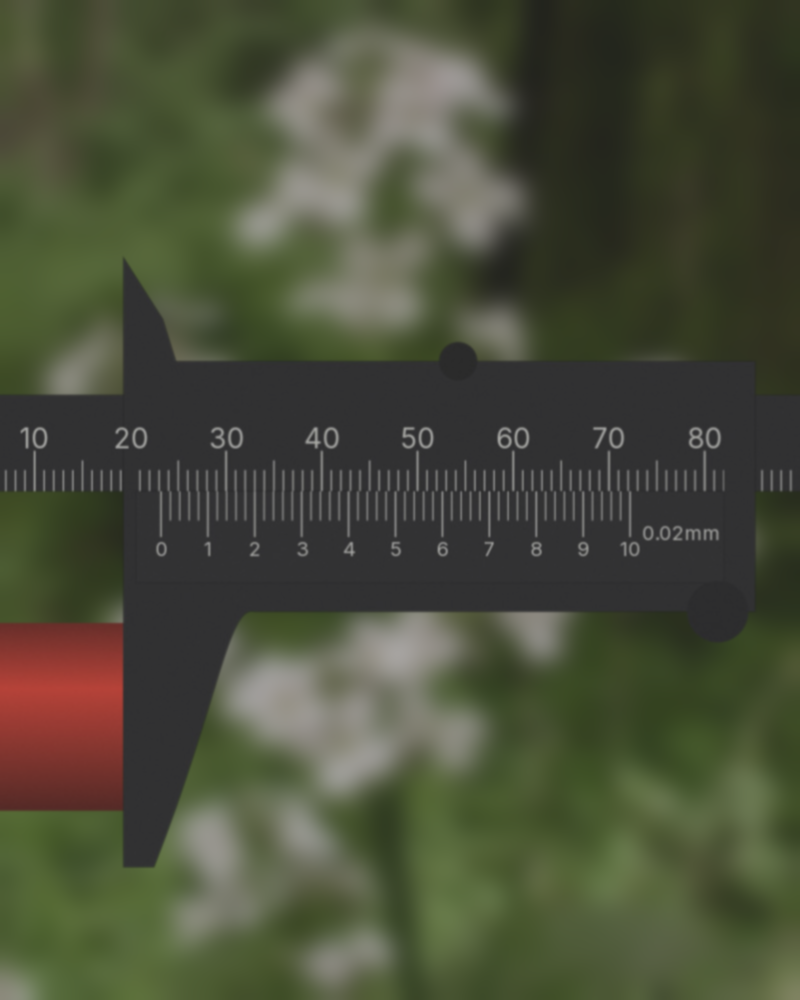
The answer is 23.2 mm
